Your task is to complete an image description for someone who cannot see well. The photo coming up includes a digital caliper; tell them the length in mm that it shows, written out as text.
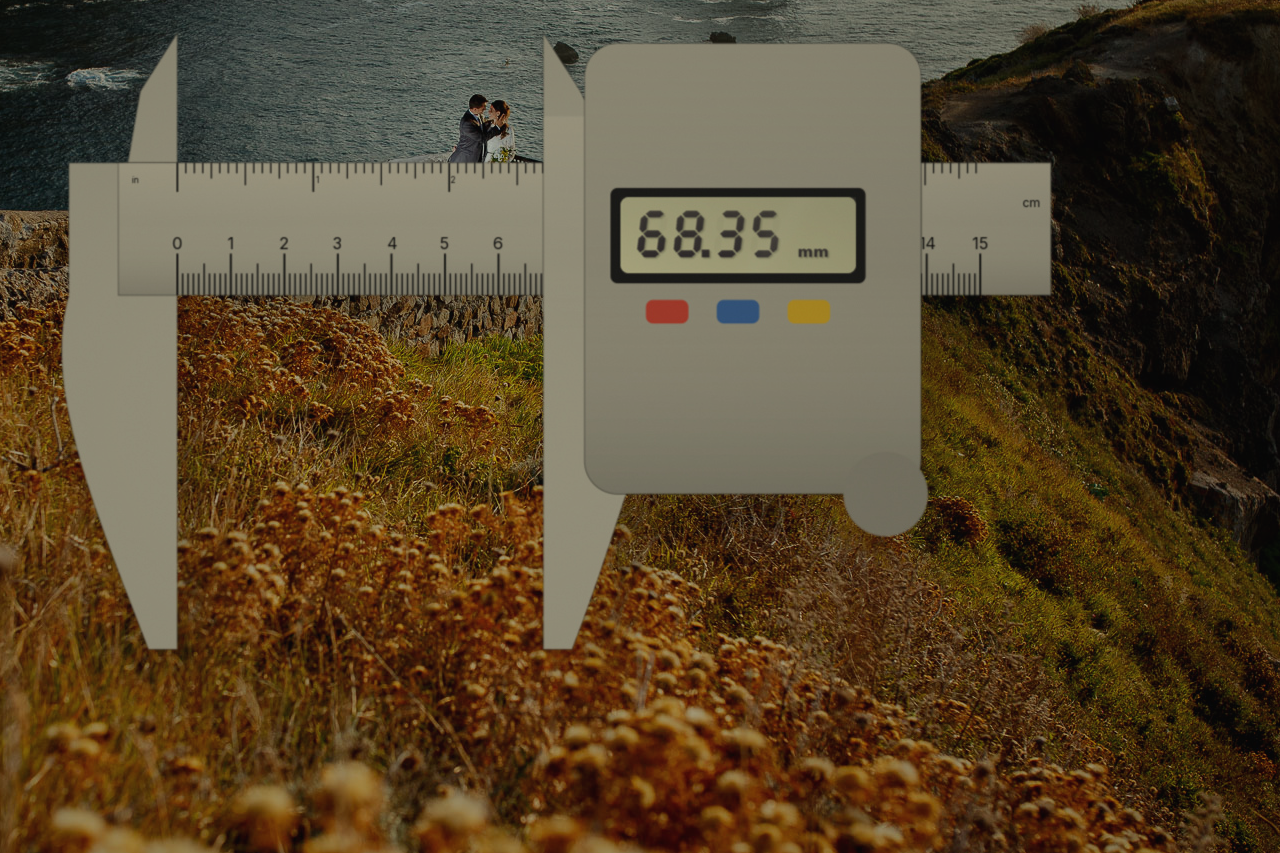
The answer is 68.35 mm
